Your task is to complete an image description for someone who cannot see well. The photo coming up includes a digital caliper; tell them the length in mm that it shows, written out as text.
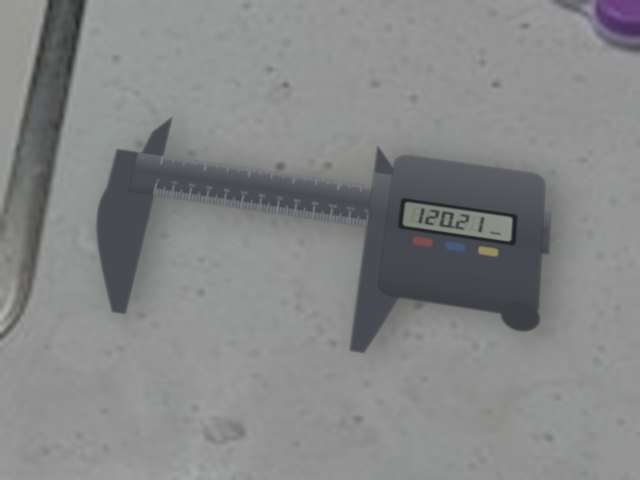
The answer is 120.21 mm
